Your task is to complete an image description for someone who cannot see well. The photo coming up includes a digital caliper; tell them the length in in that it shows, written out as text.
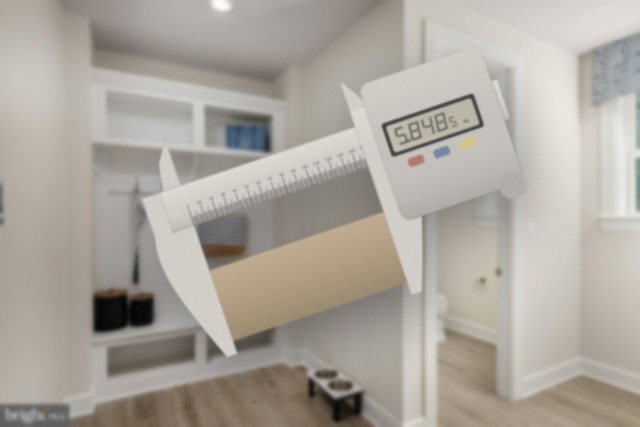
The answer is 5.8485 in
